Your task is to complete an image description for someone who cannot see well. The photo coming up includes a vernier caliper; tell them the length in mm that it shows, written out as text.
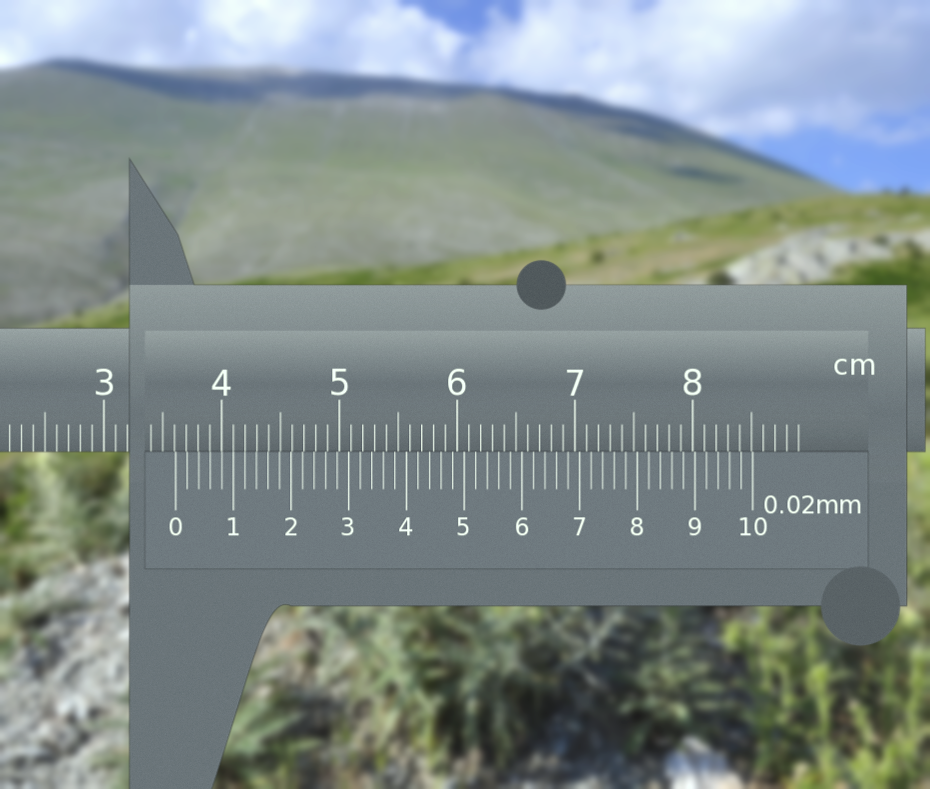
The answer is 36.1 mm
